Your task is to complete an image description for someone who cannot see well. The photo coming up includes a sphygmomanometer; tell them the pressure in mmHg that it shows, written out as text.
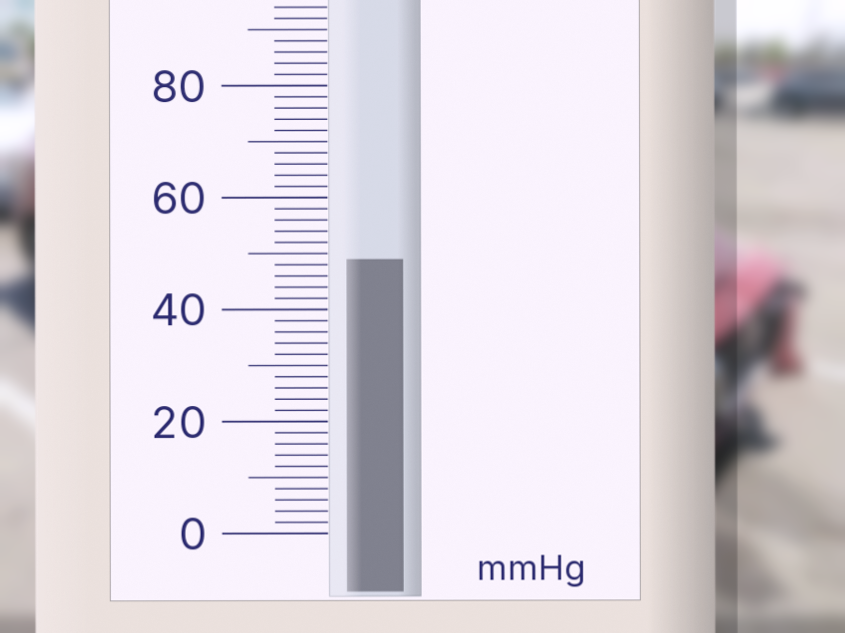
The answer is 49 mmHg
